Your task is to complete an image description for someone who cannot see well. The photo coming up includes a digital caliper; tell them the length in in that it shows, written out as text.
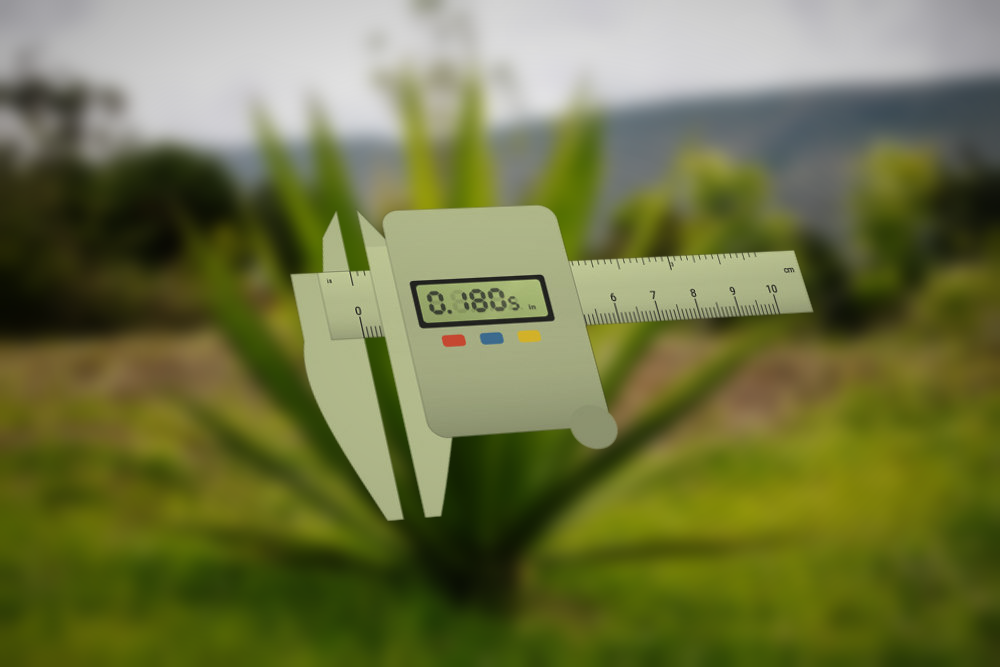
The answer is 0.1805 in
